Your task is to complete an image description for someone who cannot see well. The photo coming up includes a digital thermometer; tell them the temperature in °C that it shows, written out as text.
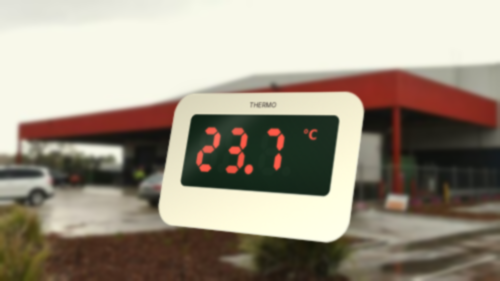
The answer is 23.7 °C
